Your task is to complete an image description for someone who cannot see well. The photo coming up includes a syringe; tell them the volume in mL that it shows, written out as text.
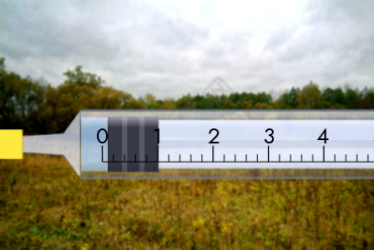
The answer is 0.1 mL
